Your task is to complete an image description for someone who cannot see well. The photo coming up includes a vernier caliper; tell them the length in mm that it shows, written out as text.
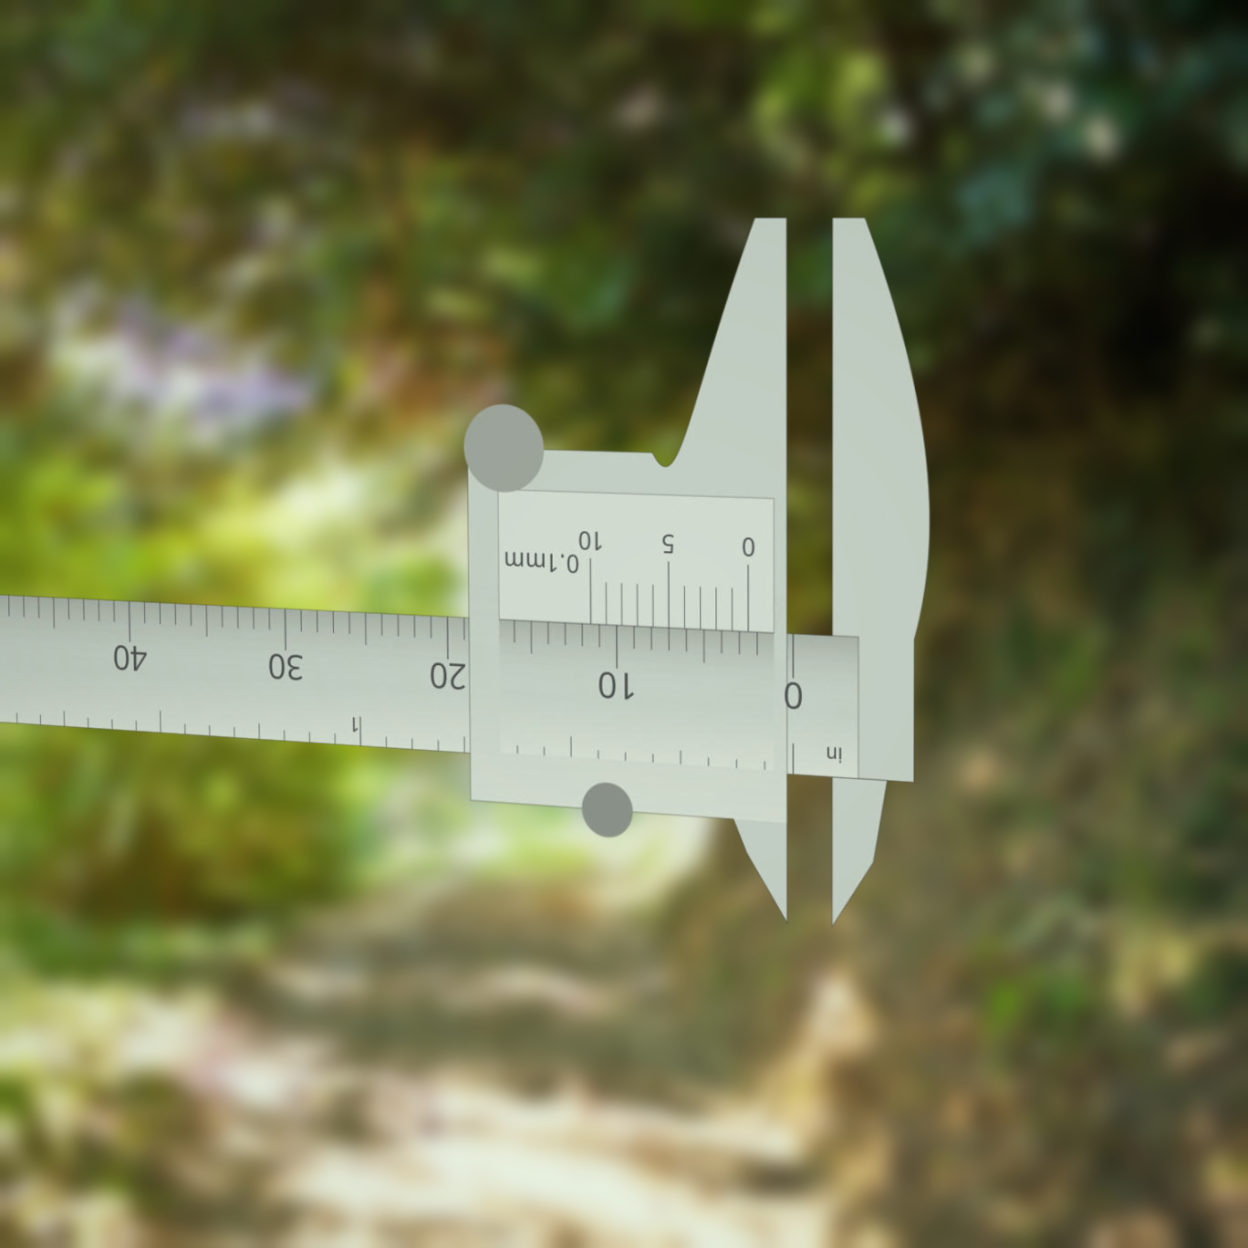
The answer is 2.5 mm
